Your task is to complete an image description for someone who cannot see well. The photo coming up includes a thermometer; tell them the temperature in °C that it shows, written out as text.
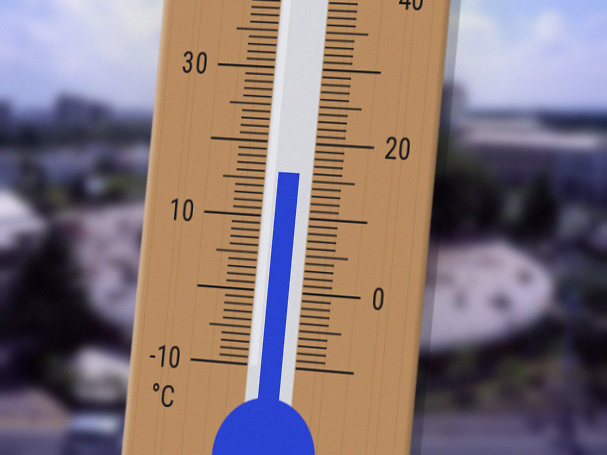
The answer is 16 °C
